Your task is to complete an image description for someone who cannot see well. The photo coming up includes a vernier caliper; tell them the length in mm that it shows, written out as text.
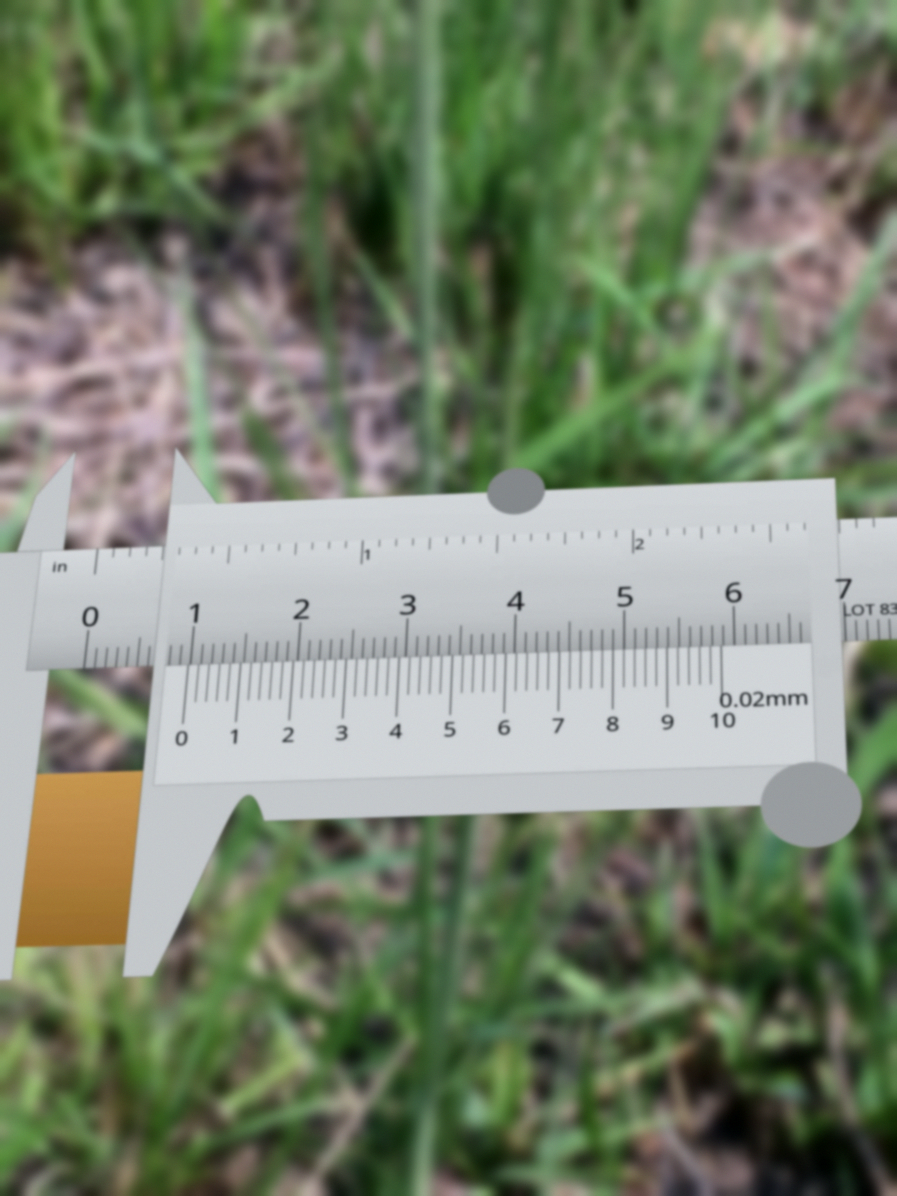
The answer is 9.8 mm
